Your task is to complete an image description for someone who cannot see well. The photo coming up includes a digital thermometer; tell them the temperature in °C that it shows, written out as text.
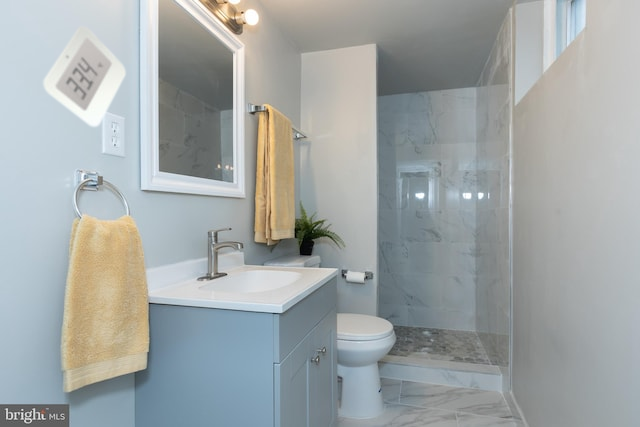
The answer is 33.4 °C
